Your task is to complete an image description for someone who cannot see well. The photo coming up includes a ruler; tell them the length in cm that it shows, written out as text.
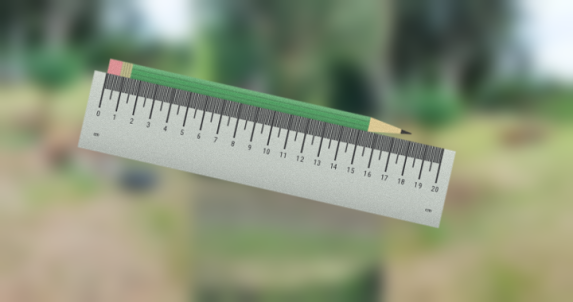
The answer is 18 cm
